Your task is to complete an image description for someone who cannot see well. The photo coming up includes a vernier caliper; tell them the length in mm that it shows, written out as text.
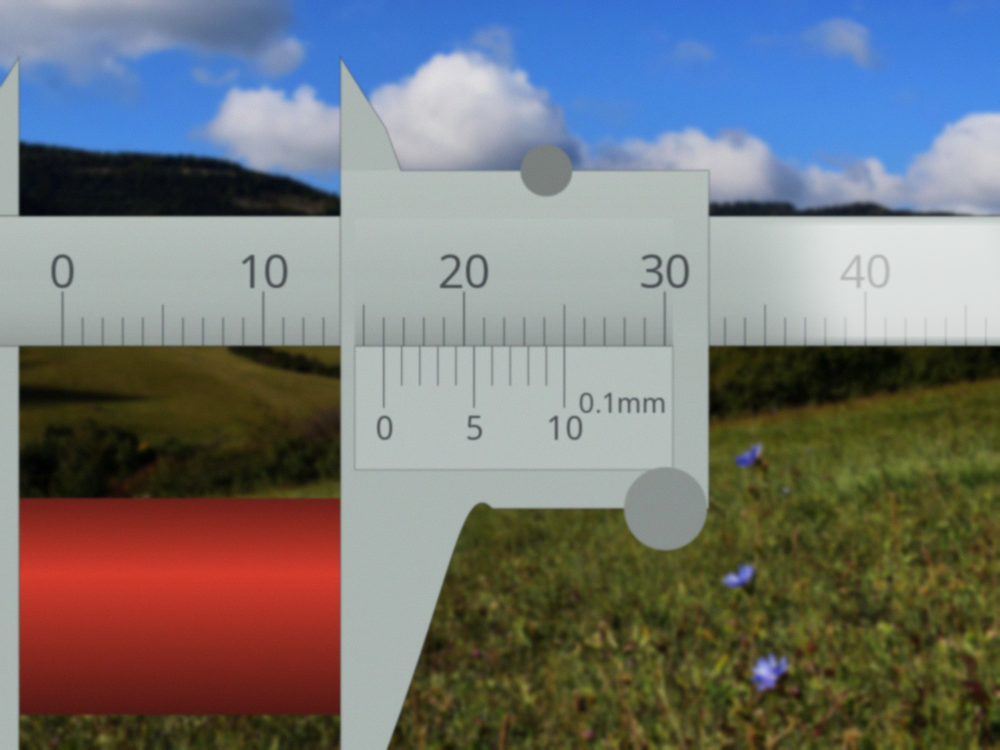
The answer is 16.0 mm
